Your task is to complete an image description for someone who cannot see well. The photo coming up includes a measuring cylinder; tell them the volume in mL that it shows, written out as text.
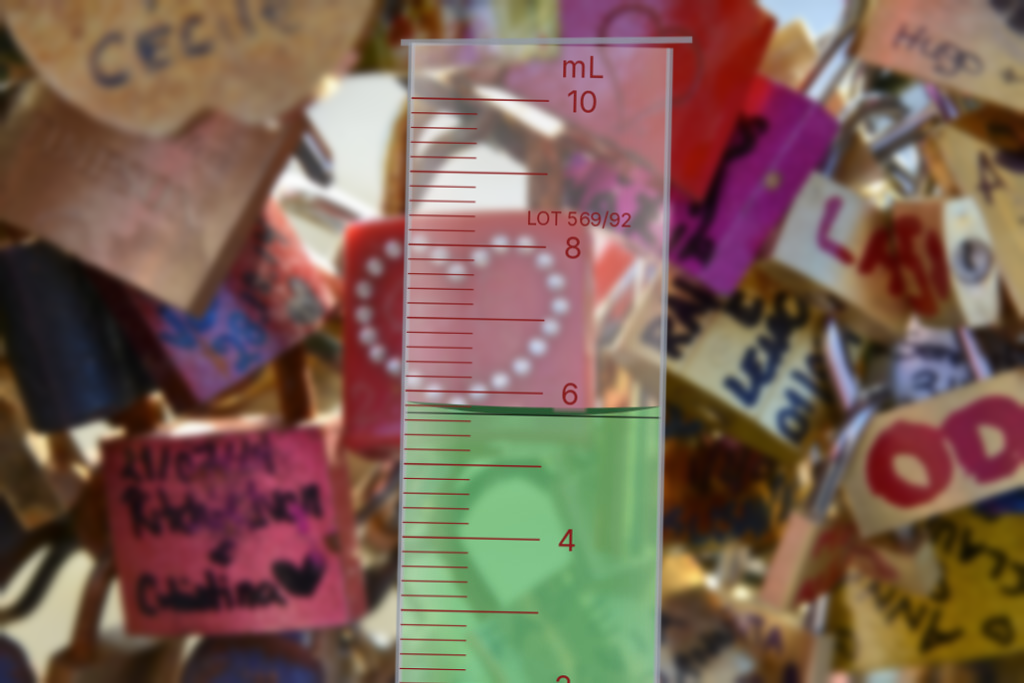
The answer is 5.7 mL
